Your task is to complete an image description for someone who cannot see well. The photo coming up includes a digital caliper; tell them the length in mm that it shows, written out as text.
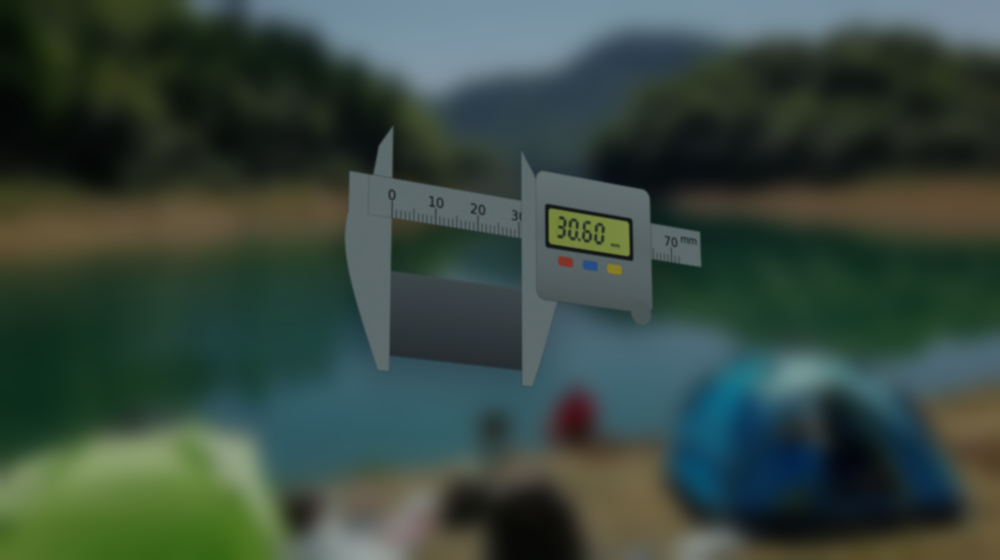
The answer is 30.60 mm
